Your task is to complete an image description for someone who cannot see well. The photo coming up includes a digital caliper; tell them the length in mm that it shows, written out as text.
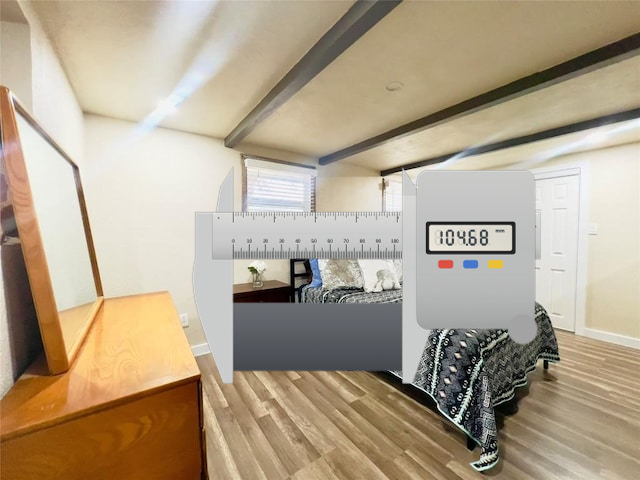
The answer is 104.68 mm
